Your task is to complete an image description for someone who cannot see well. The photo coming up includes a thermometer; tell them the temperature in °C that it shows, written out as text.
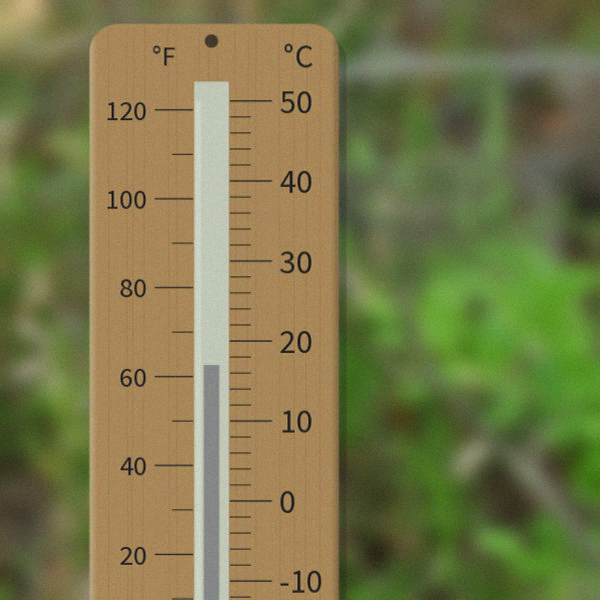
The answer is 17 °C
